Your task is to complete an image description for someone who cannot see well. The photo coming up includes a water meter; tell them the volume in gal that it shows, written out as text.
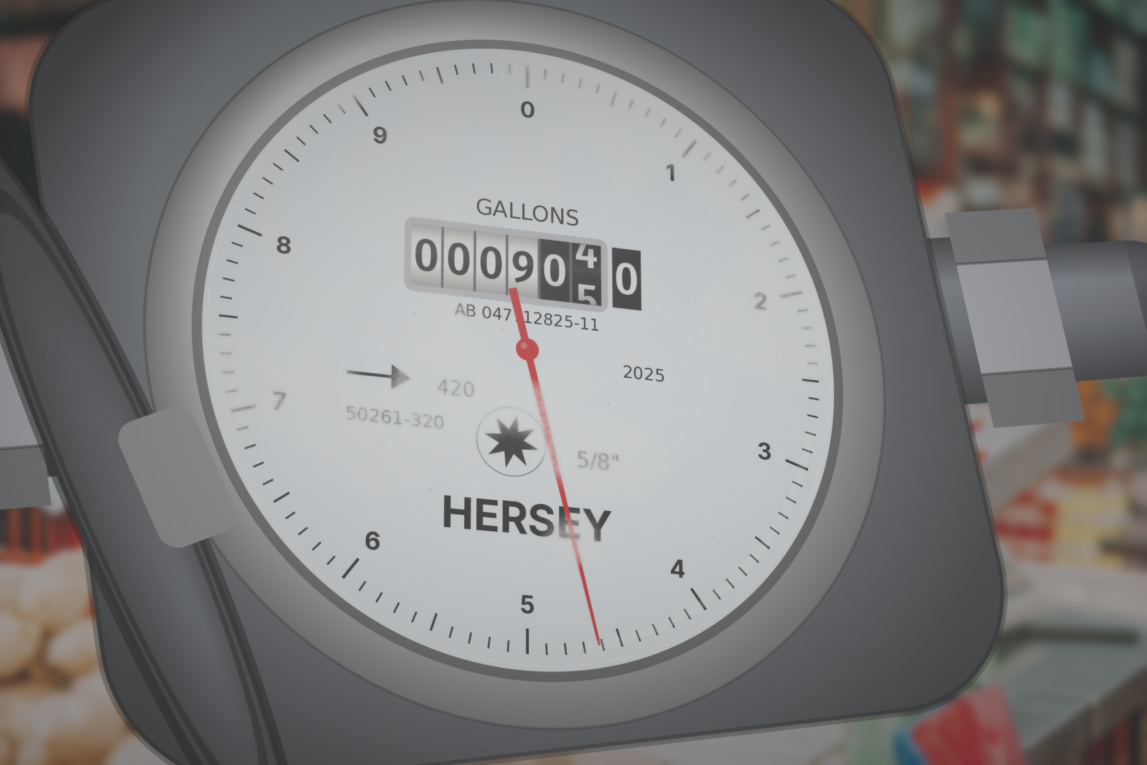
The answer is 9044.6 gal
